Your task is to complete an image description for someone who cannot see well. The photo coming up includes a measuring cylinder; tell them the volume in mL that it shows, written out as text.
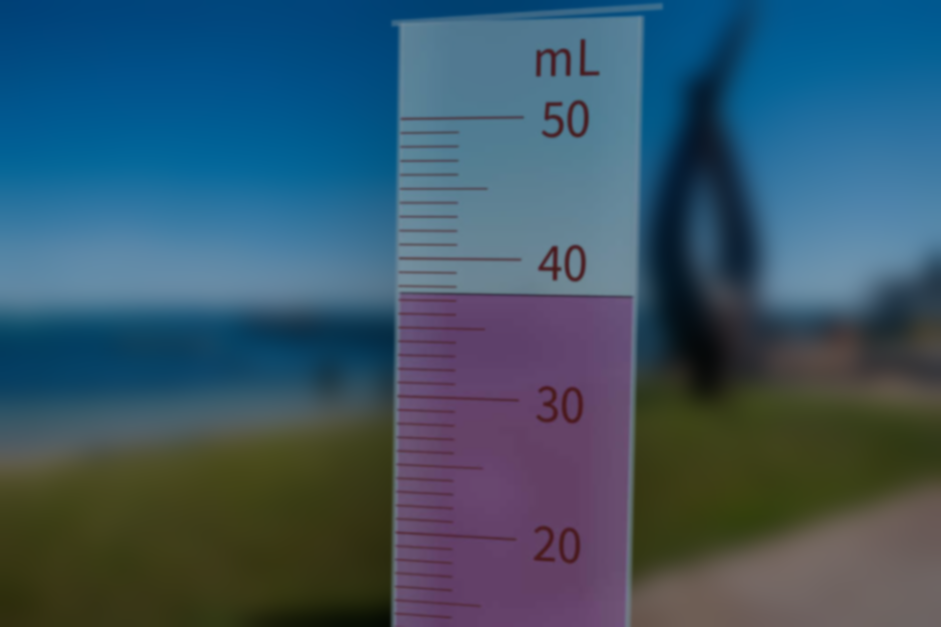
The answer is 37.5 mL
